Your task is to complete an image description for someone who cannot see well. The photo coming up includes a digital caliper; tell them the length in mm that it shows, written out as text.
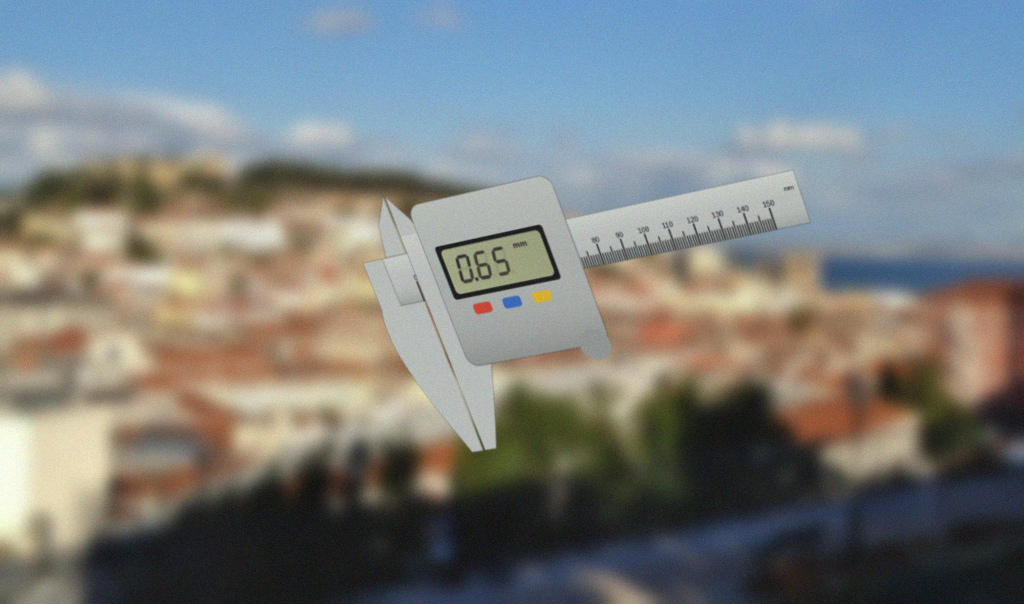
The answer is 0.65 mm
